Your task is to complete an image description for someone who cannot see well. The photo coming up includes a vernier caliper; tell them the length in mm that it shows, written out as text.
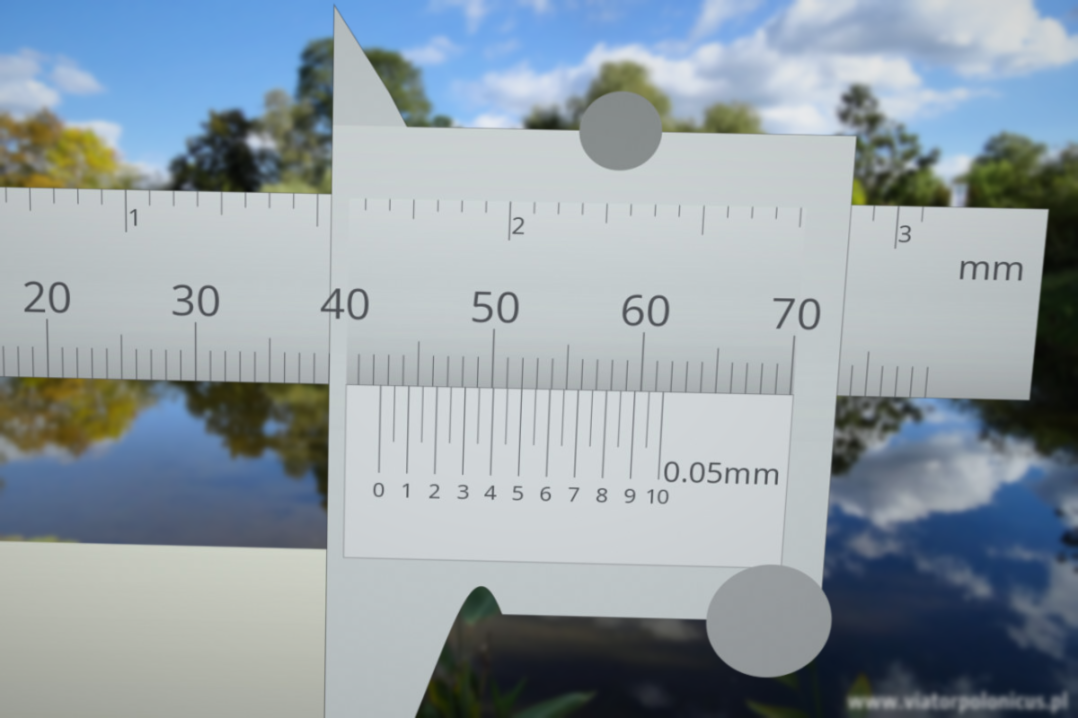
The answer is 42.5 mm
